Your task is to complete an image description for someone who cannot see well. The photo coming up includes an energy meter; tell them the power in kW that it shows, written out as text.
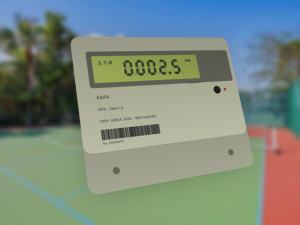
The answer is 2.5 kW
